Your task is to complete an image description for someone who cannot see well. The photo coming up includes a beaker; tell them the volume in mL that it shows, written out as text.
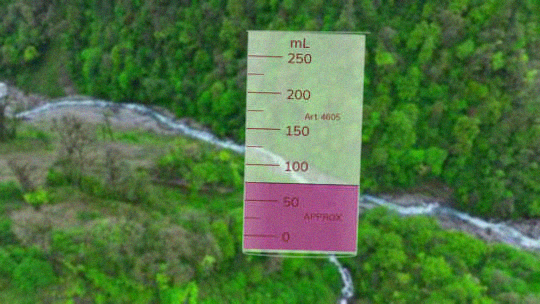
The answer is 75 mL
